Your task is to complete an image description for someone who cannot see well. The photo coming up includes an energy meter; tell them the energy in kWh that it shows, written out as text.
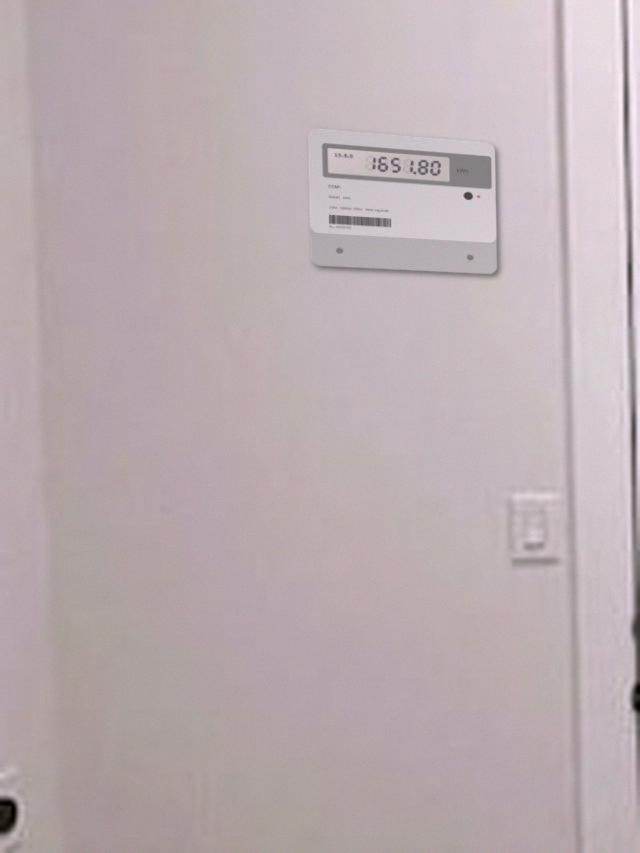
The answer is 1651.80 kWh
